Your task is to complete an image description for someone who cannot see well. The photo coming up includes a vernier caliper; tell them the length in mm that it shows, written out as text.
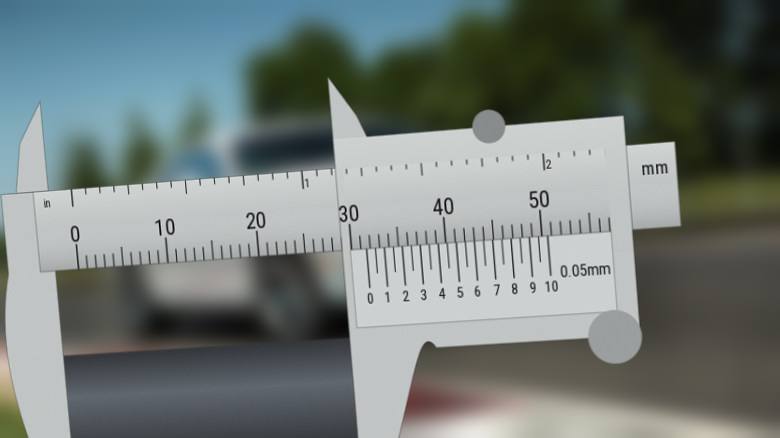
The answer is 31.6 mm
